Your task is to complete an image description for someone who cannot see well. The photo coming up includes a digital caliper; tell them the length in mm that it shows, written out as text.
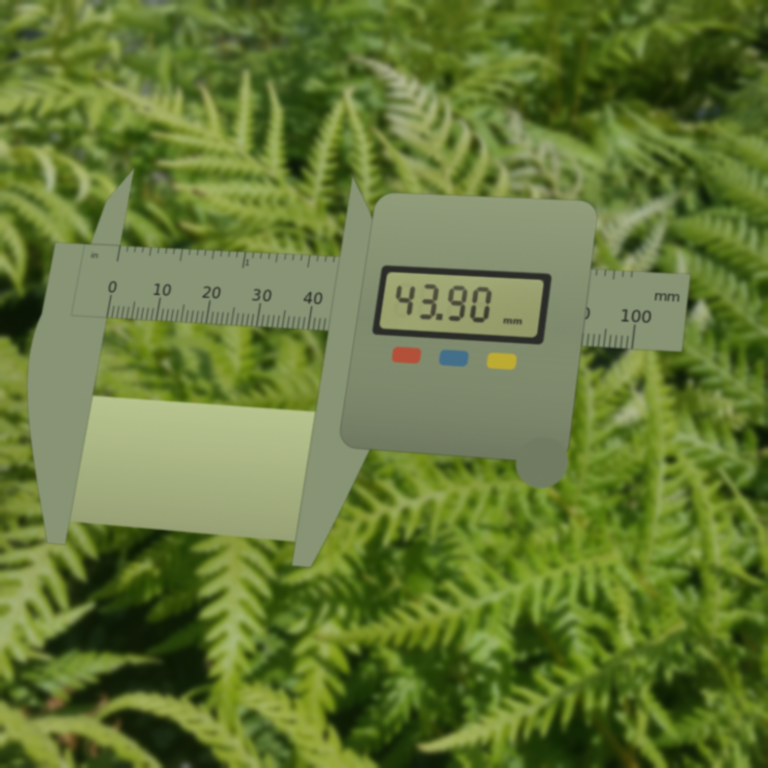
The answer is 43.90 mm
